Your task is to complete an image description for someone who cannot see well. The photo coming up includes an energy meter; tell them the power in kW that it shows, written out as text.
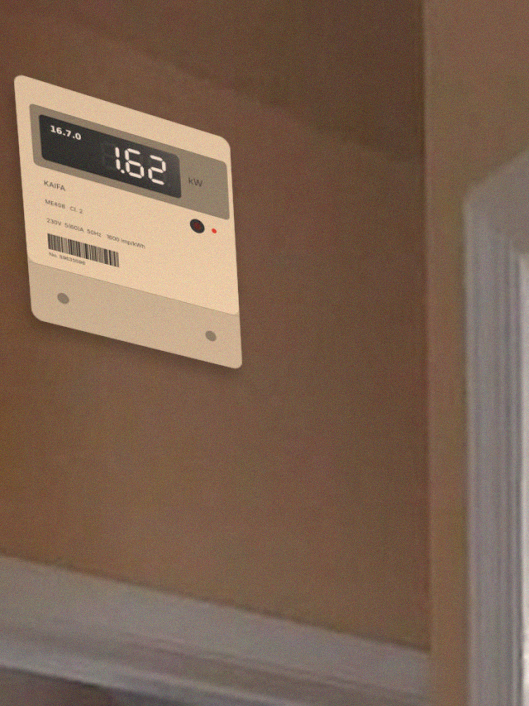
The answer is 1.62 kW
